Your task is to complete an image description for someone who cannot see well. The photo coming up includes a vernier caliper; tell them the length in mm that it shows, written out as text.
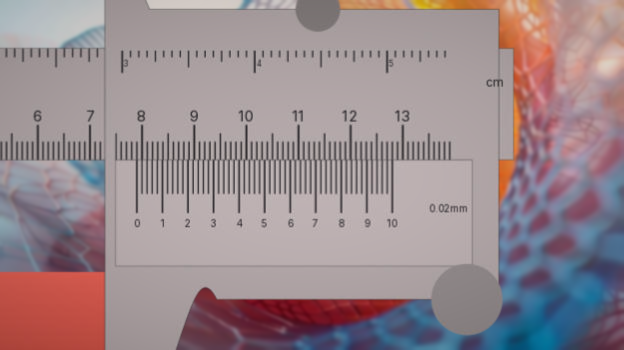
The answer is 79.0 mm
